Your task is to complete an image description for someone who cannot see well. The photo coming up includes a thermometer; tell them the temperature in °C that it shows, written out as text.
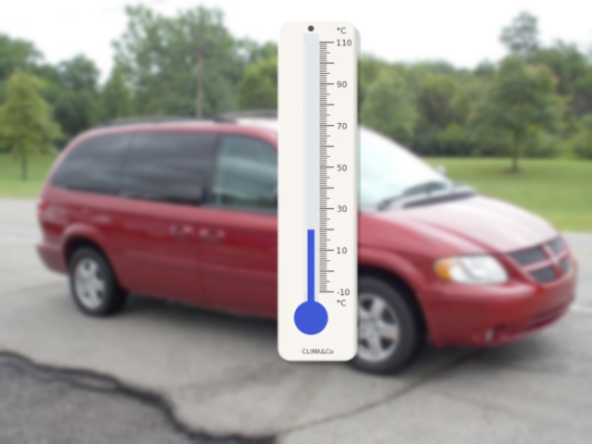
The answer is 20 °C
